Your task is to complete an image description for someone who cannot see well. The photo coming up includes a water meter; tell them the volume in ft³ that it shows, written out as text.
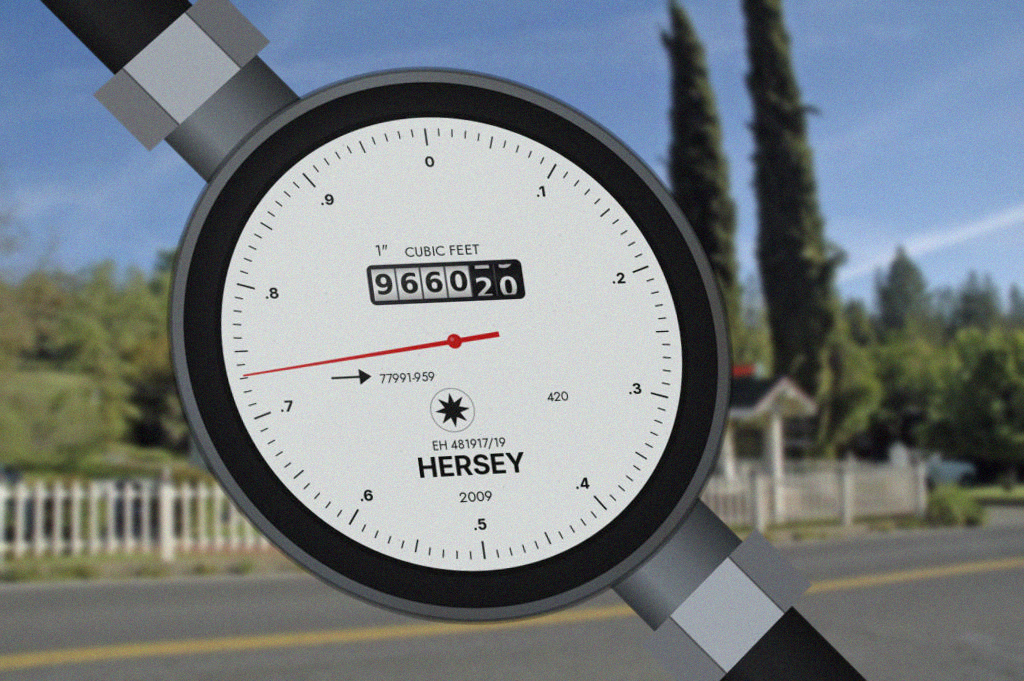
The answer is 966019.73 ft³
